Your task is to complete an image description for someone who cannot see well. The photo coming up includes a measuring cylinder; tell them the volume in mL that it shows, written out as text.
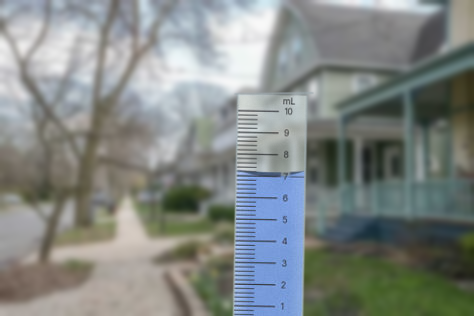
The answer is 7 mL
